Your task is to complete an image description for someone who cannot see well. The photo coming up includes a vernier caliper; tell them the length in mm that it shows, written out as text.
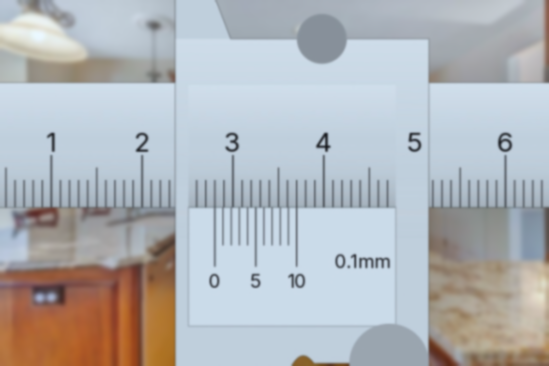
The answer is 28.0 mm
